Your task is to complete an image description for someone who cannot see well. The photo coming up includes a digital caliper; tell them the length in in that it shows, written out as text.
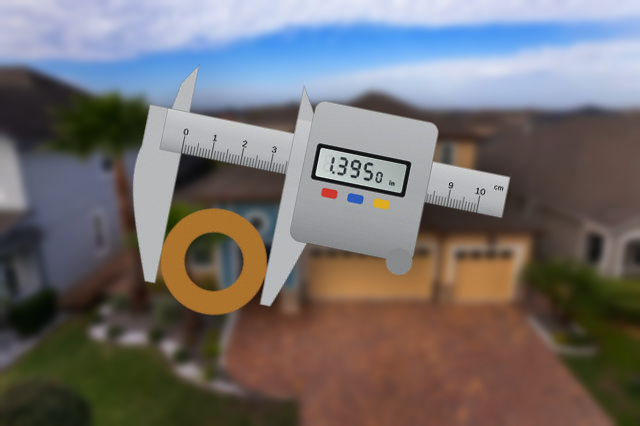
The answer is 1.3950 in
